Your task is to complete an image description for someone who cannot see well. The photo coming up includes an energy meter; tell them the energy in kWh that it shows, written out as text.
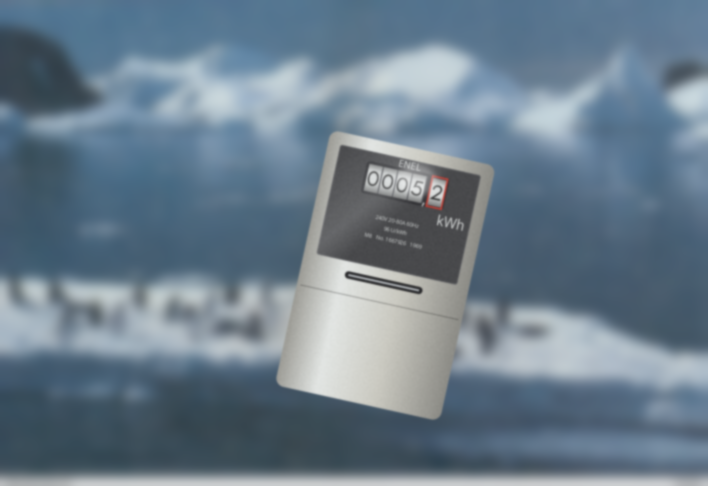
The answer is 5.2 kWh
